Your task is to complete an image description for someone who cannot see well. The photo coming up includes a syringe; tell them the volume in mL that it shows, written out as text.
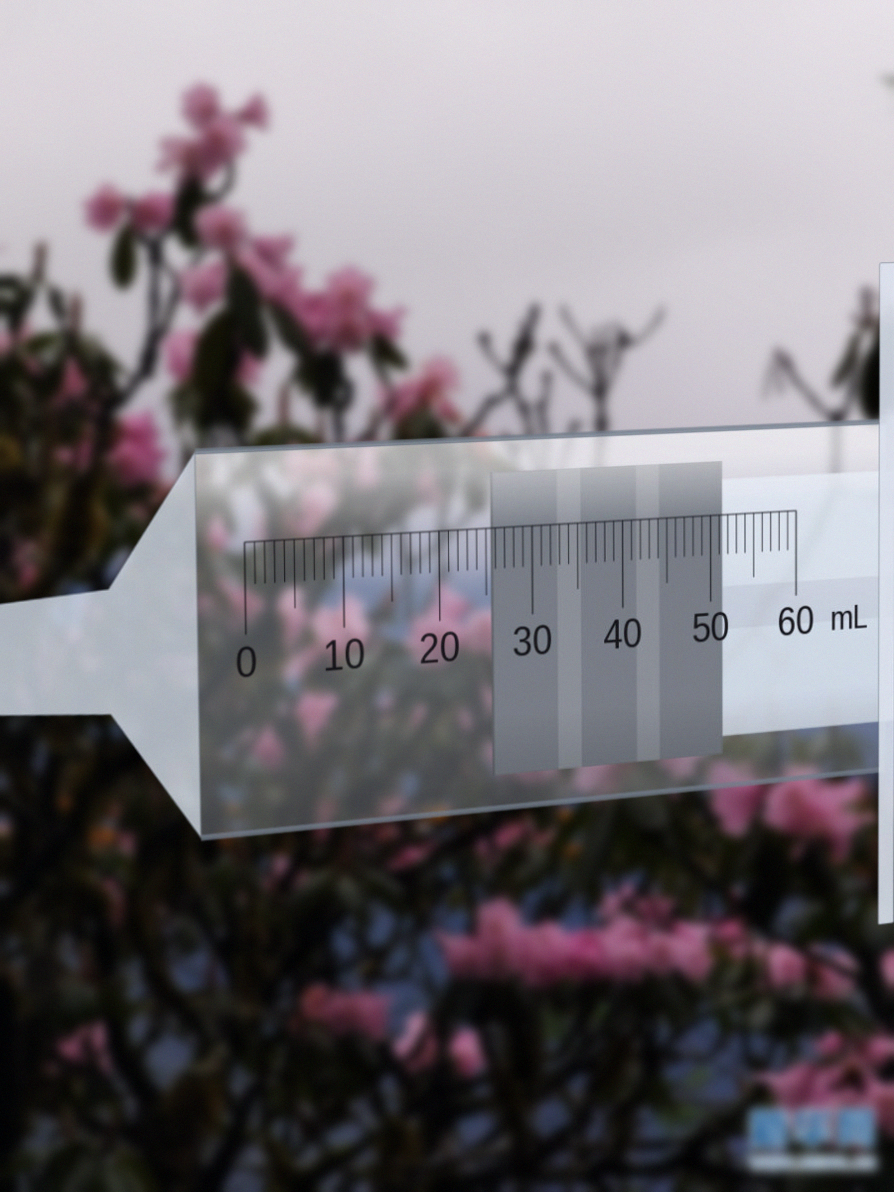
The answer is 25.5 mL
